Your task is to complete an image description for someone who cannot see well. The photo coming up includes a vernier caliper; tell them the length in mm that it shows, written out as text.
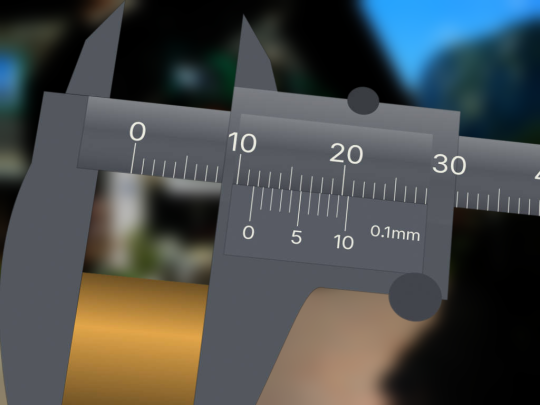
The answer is 11.6 mm
